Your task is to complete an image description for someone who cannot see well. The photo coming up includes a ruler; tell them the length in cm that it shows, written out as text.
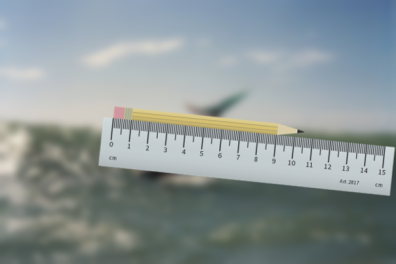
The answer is 10.5 cm
